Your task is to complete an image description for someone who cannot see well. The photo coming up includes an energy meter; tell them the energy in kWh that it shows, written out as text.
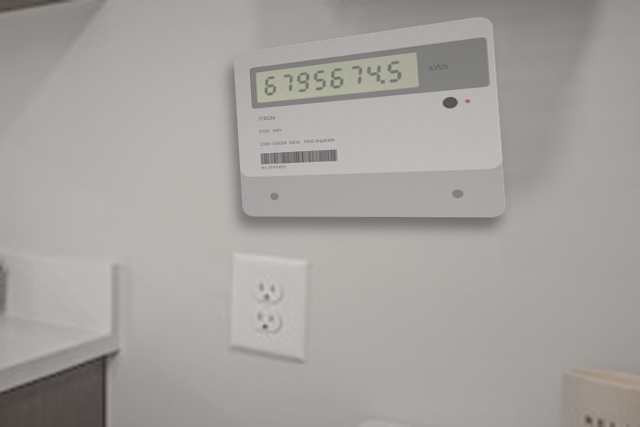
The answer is 6795674.5 kWh
